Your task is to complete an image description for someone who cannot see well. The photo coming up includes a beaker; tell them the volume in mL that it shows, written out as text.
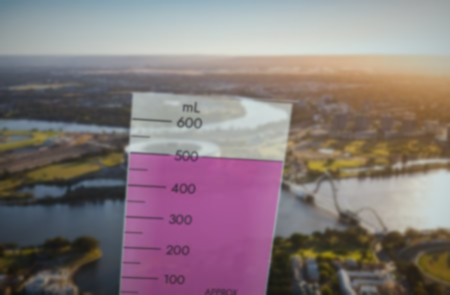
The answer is 500 mL
